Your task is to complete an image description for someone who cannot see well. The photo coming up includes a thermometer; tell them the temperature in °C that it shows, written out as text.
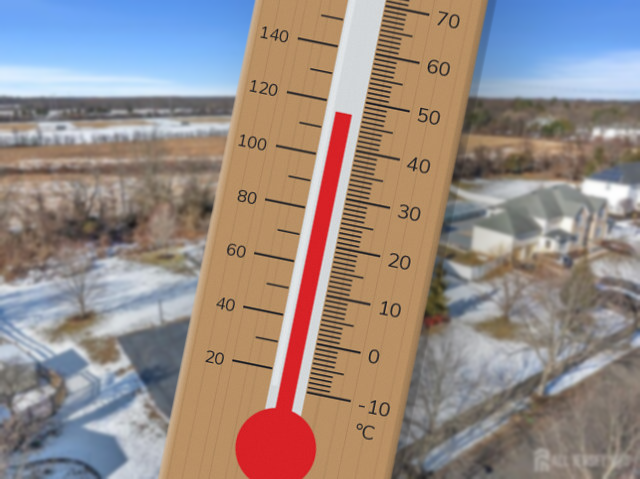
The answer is 47 °C
